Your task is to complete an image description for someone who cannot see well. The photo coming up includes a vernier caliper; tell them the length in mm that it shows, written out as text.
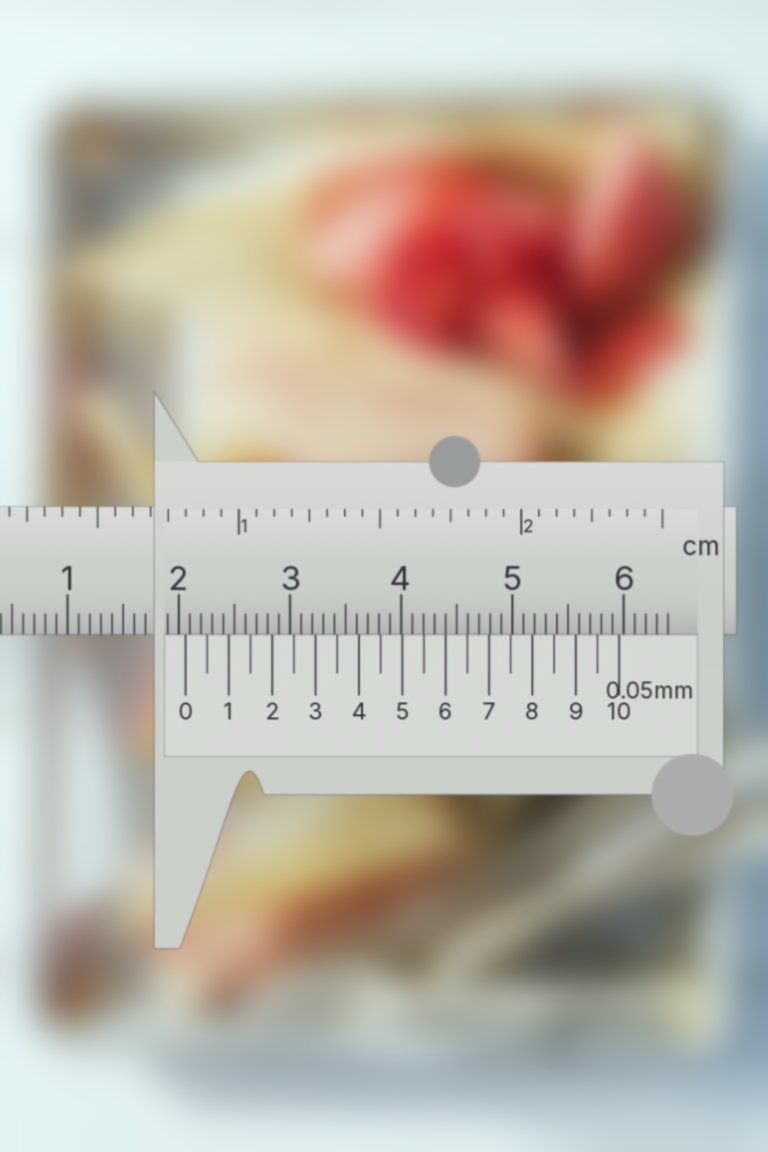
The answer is 20.6 mm
